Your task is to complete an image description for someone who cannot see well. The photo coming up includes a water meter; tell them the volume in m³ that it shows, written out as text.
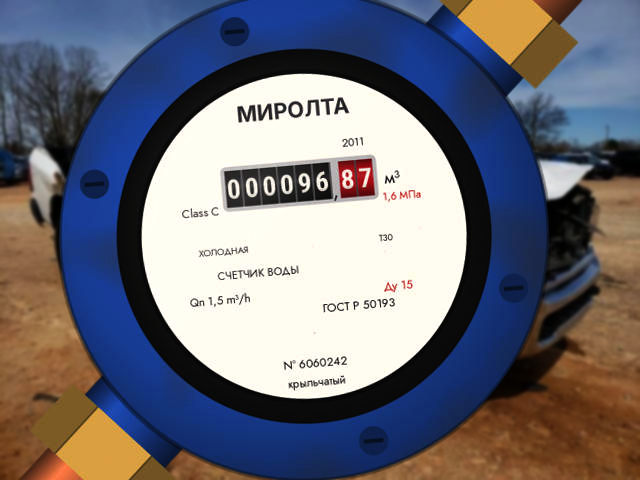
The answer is 96.87 m³
